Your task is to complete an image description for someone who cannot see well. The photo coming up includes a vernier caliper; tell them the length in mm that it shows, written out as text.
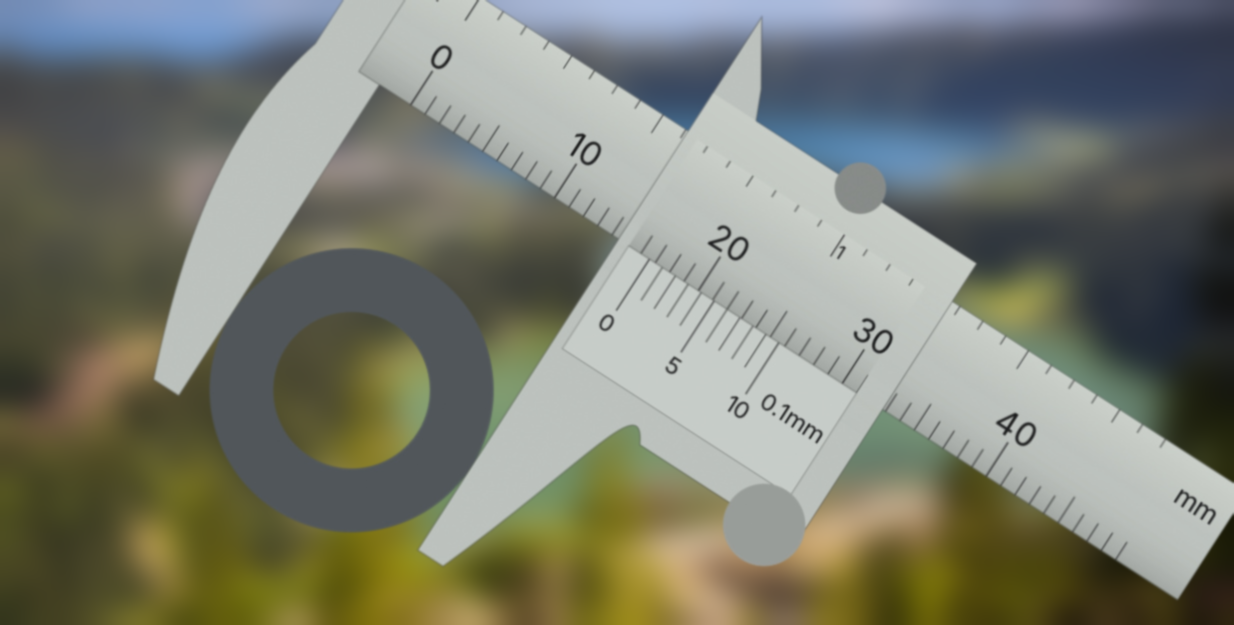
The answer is 16.6 mm
